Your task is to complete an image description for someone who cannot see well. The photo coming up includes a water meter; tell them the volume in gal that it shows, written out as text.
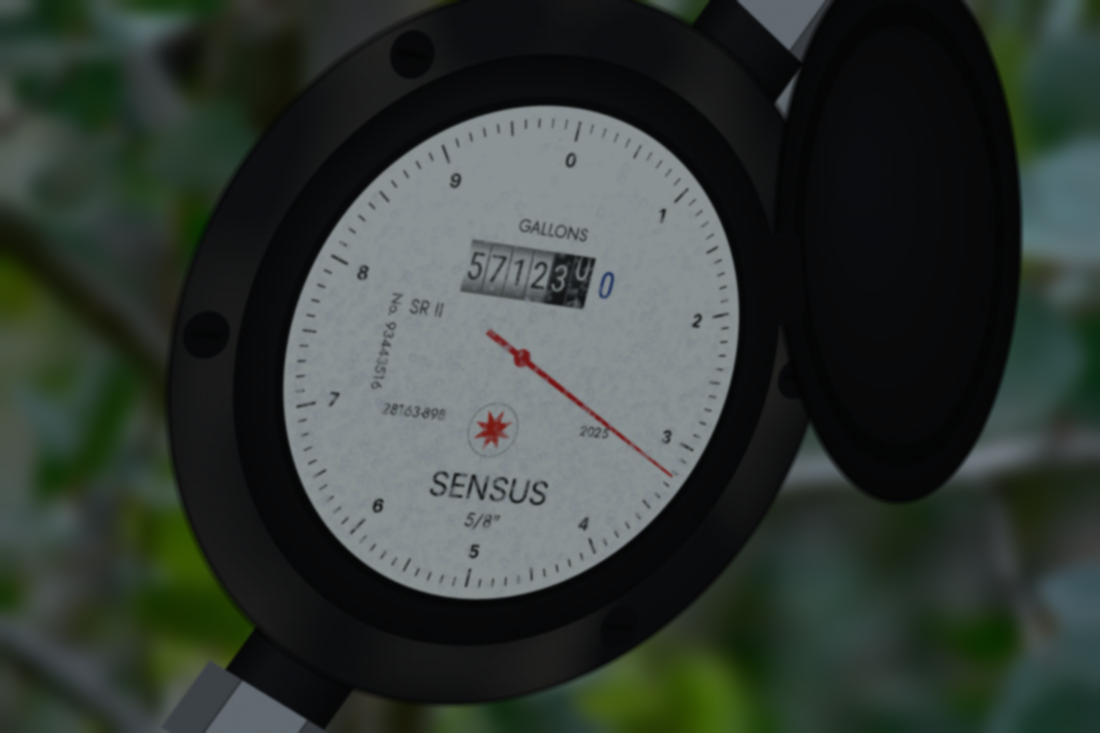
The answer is 5712303.2 gal
